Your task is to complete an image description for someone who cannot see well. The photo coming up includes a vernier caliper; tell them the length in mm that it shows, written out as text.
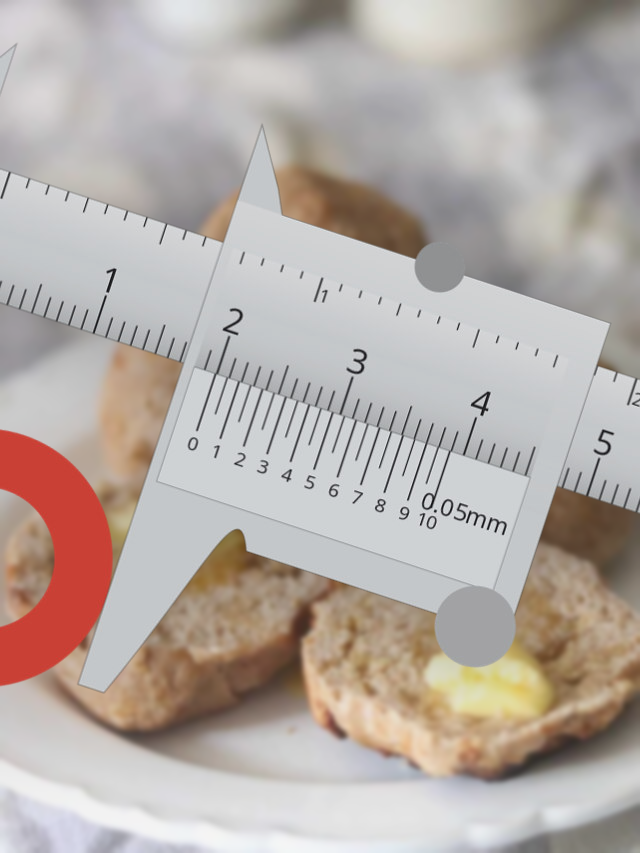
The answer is 19.9 mm
